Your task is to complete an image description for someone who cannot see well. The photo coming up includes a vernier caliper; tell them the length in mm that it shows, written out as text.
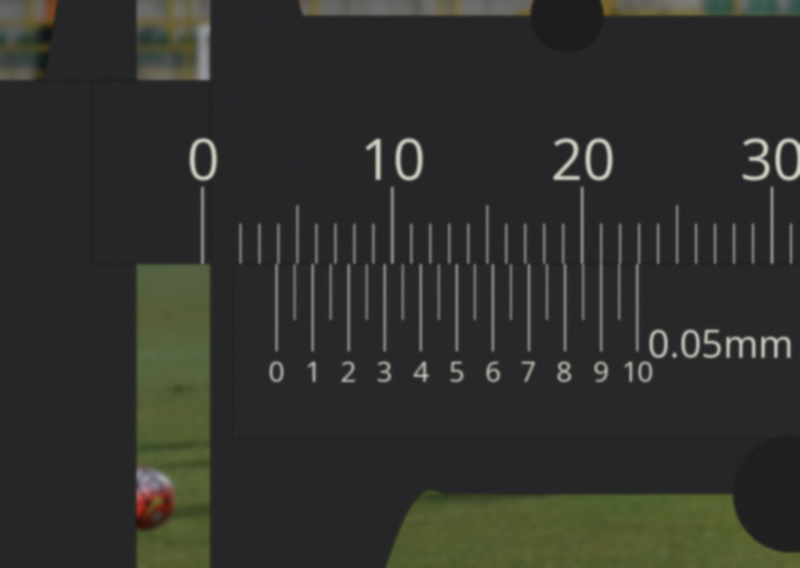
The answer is 3.9 mm
